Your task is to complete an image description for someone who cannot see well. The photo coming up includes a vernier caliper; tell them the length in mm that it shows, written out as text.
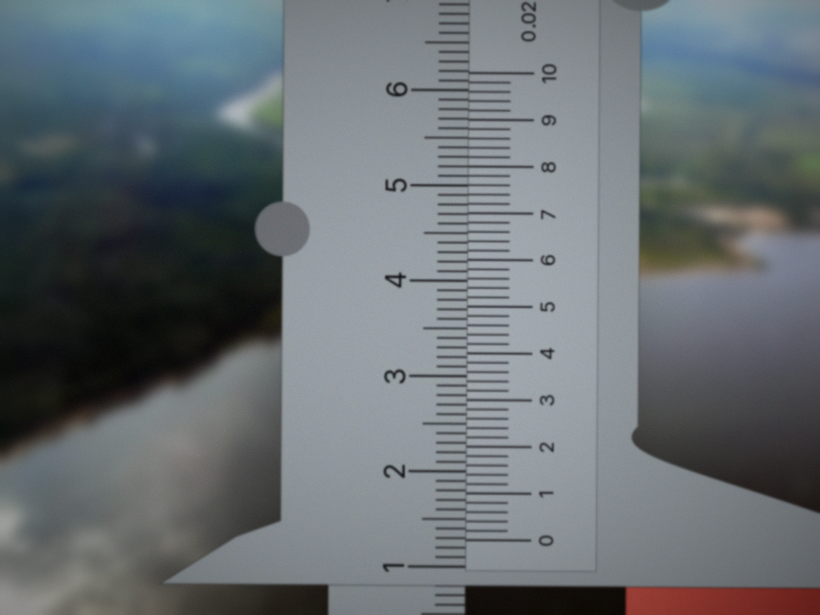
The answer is 12.8 mm
